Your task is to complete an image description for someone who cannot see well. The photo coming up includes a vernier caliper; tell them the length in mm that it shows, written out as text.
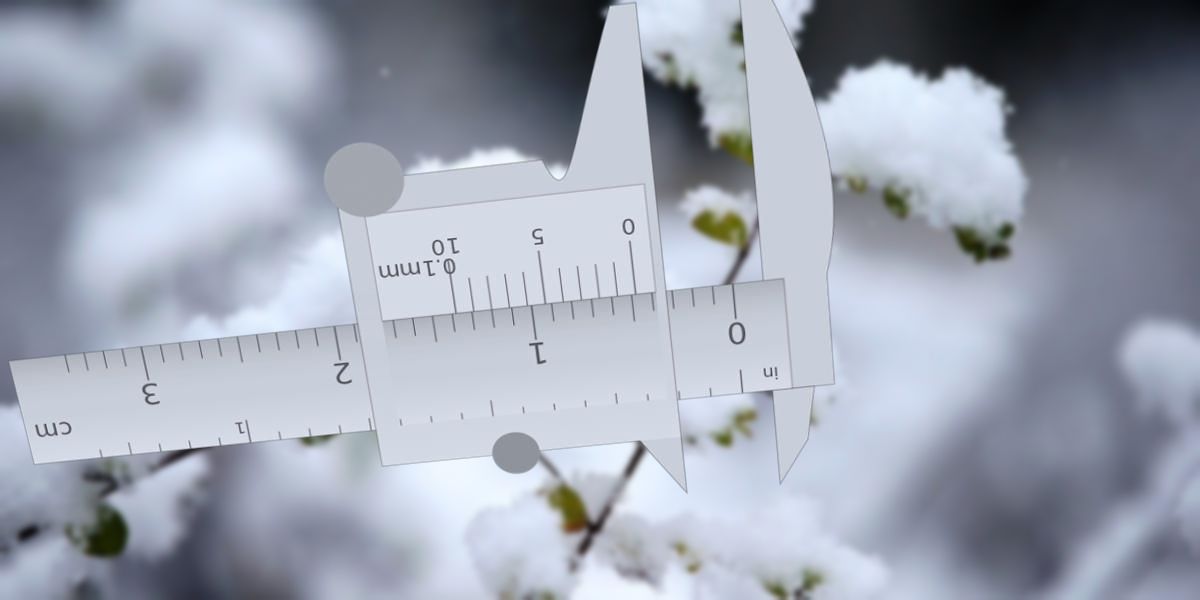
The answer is 4.8 mm
